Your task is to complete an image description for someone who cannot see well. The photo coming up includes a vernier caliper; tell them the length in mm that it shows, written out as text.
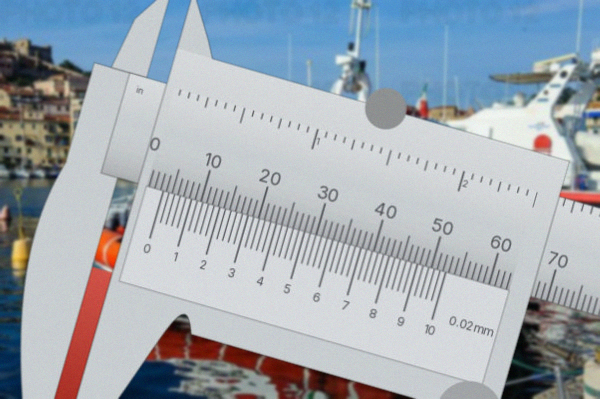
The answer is 3.5 mm
